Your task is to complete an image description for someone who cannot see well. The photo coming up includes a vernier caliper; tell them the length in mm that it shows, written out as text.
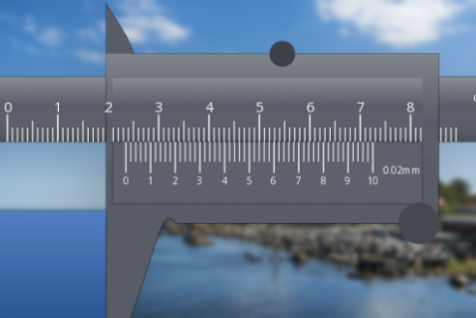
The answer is 23.5 mm
